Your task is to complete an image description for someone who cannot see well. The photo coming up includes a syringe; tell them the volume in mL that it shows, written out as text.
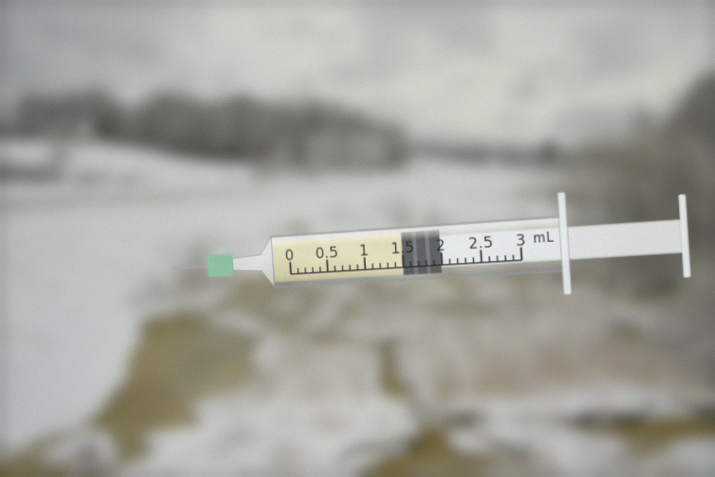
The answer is 1.5 mL
